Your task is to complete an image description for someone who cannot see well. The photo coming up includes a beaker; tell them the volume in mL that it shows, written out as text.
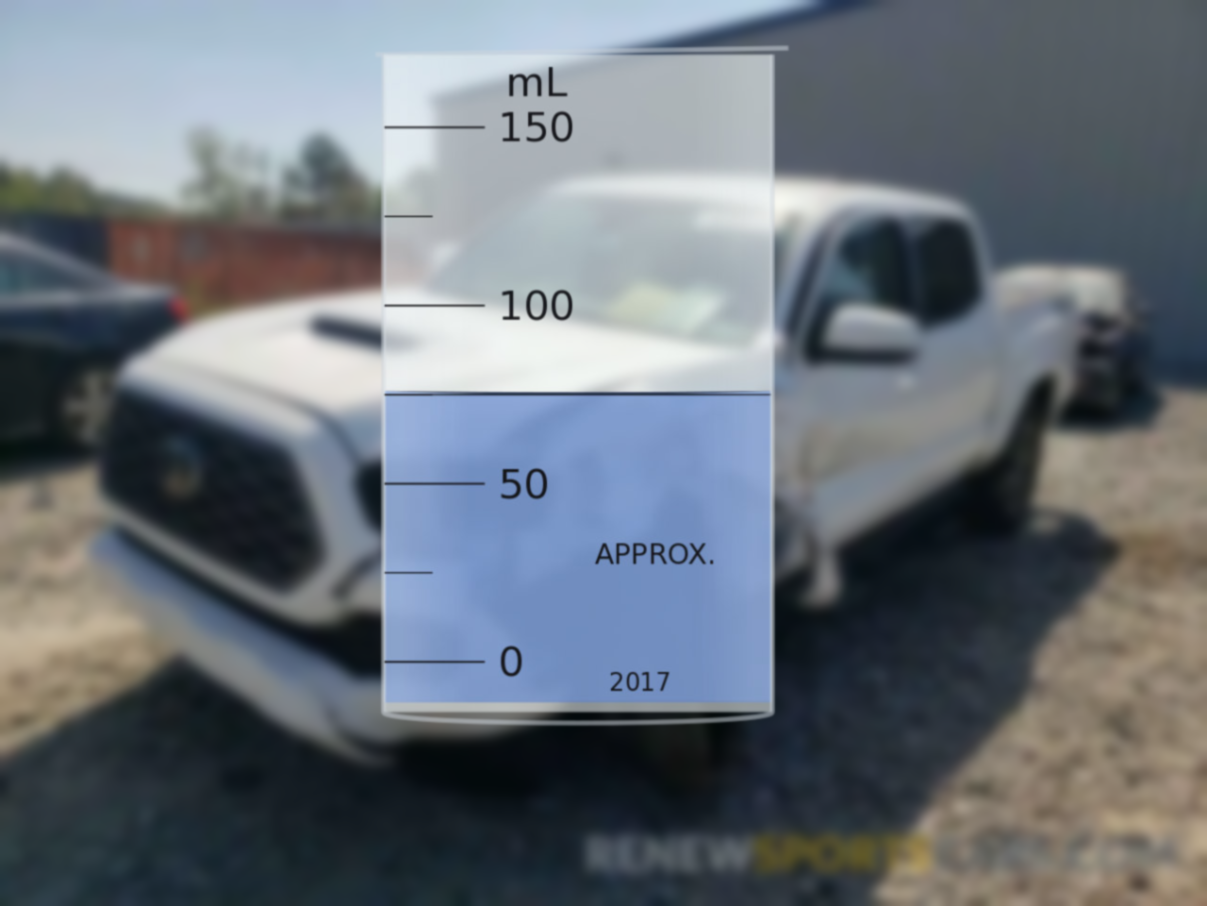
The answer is 75 mL
